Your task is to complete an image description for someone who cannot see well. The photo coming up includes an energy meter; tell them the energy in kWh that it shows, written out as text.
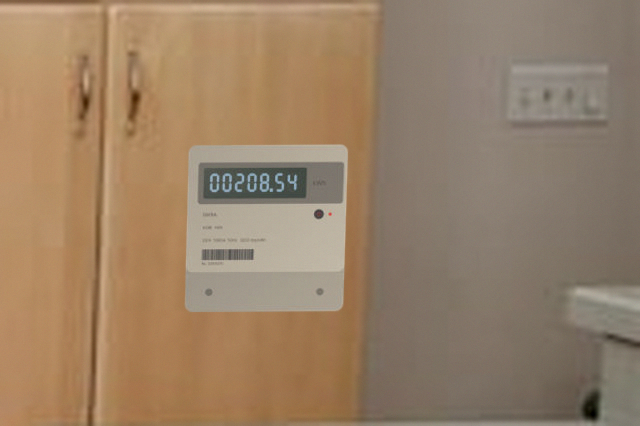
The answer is 208.54 kWh
